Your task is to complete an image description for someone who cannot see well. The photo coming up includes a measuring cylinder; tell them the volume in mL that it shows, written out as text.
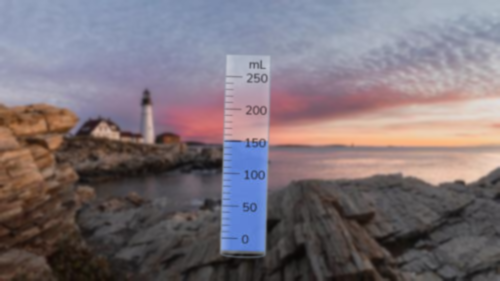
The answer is 150 mL
